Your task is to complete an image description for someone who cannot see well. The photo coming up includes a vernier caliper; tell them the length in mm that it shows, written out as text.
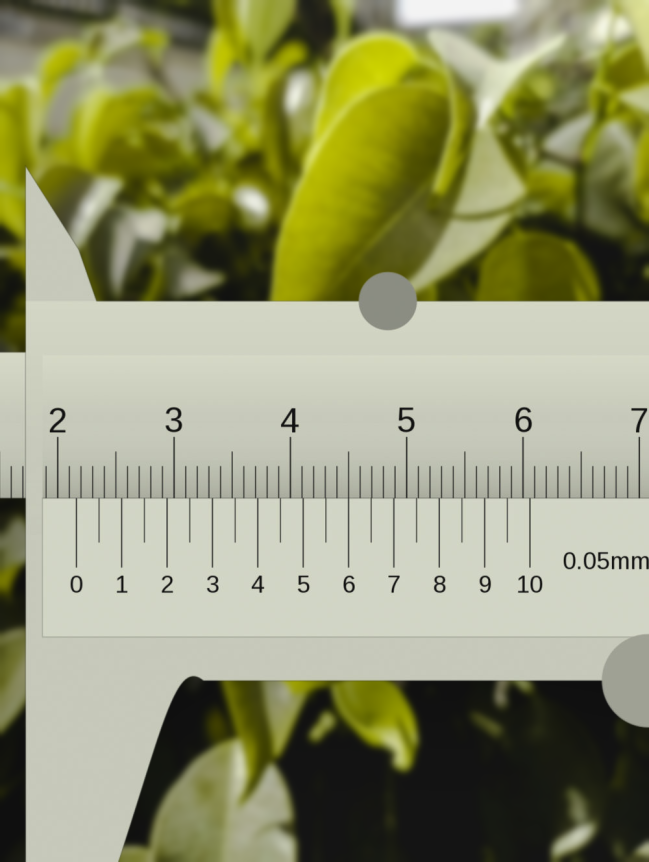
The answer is 21.6 mm
